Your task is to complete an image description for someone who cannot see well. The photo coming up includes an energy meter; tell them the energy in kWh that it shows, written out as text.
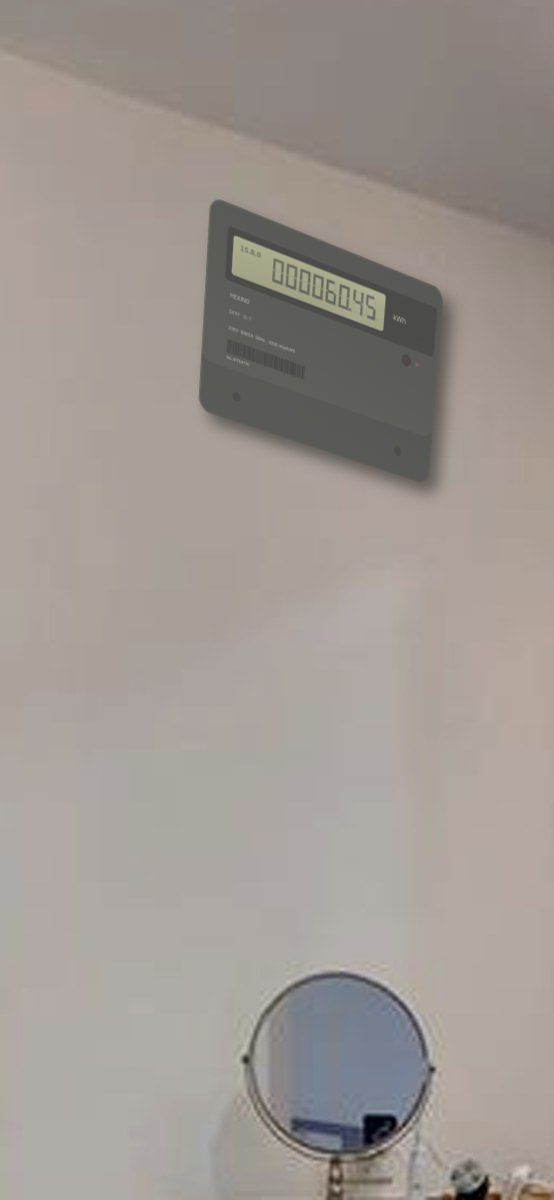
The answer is 60.45 kWh
